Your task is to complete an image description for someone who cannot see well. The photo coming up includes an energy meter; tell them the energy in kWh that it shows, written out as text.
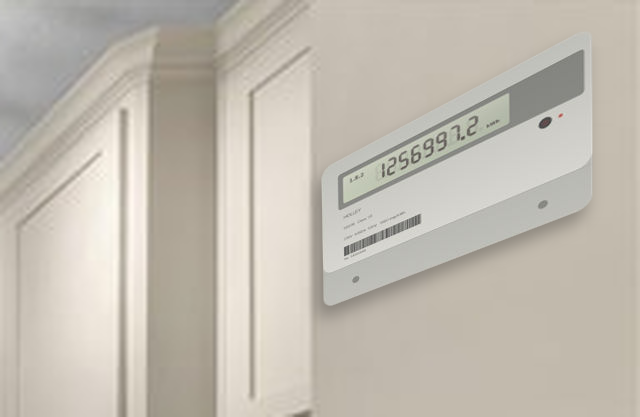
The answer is 1256997.2 kWh
